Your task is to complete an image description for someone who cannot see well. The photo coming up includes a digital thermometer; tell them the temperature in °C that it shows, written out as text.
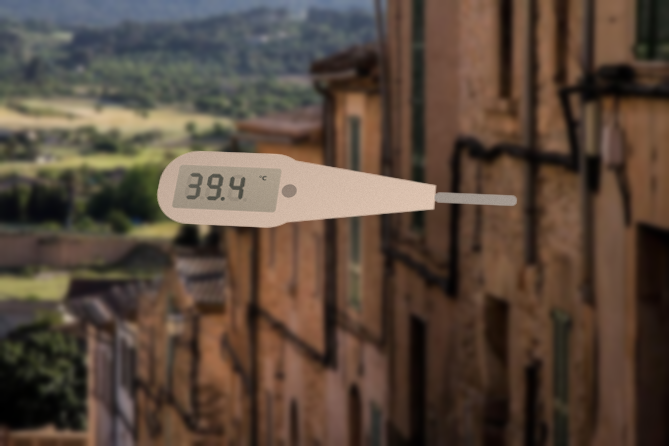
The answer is 39.4 °C
